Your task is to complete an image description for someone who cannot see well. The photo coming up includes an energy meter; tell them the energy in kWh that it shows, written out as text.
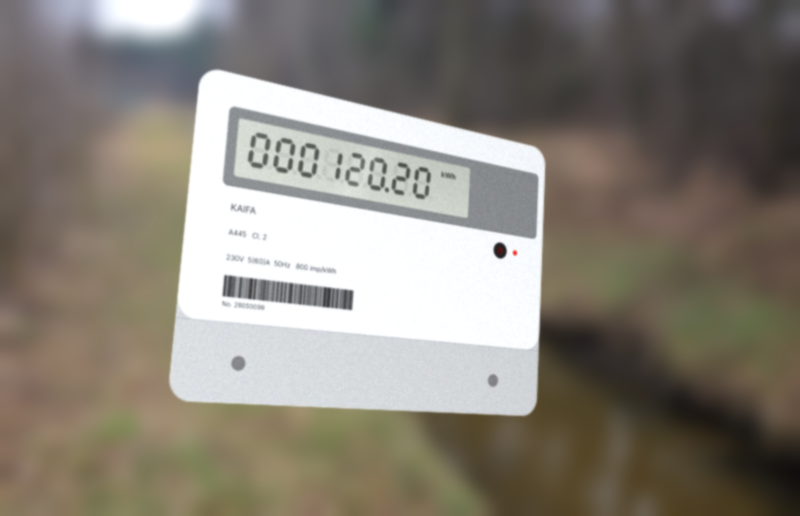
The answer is 120.20 kWh
